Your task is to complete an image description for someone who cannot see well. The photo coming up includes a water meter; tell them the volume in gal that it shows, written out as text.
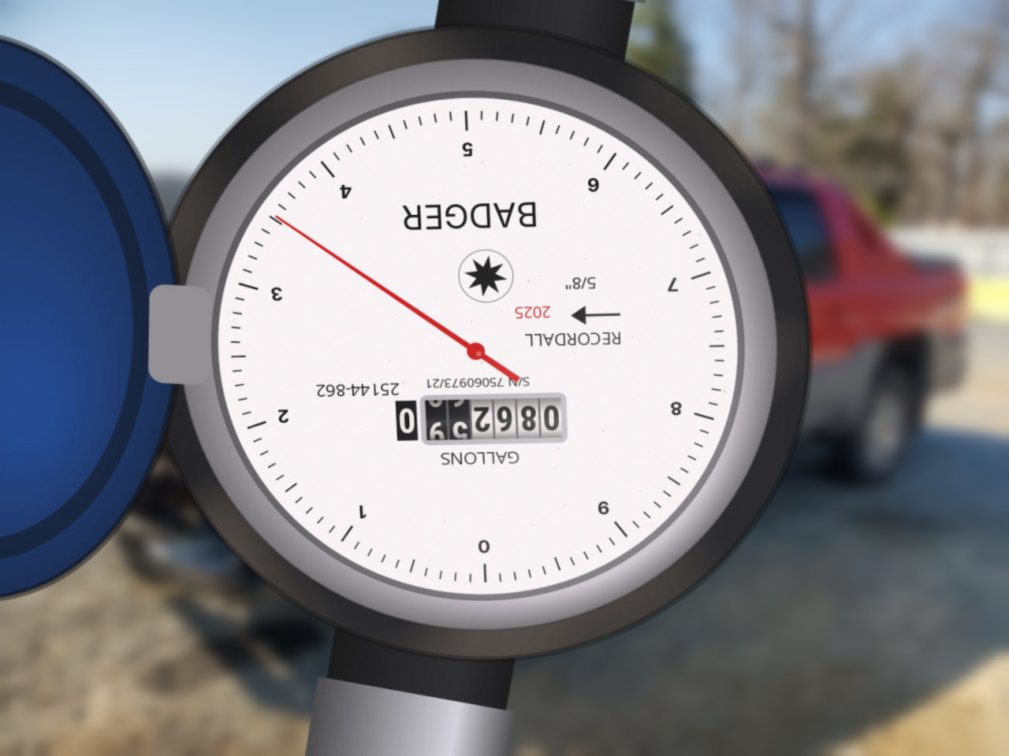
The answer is 862593.5 gal
